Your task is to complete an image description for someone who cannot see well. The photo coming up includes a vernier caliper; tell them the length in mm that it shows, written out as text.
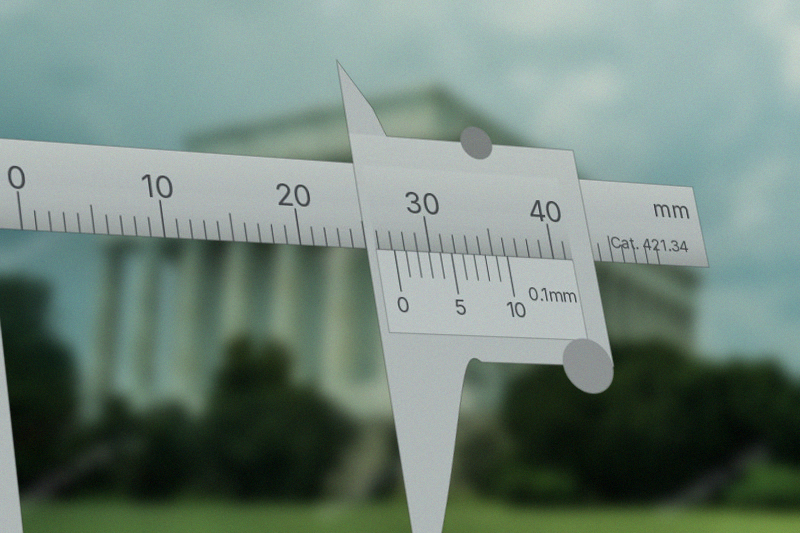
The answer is 27.2 mm
